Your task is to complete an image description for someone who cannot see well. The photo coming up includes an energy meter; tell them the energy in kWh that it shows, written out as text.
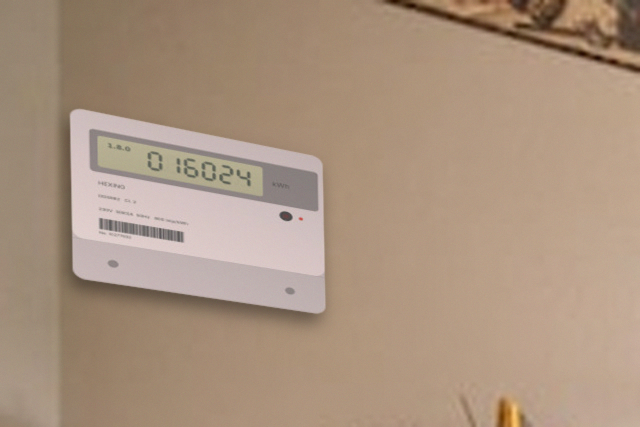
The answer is 16024 kWh
